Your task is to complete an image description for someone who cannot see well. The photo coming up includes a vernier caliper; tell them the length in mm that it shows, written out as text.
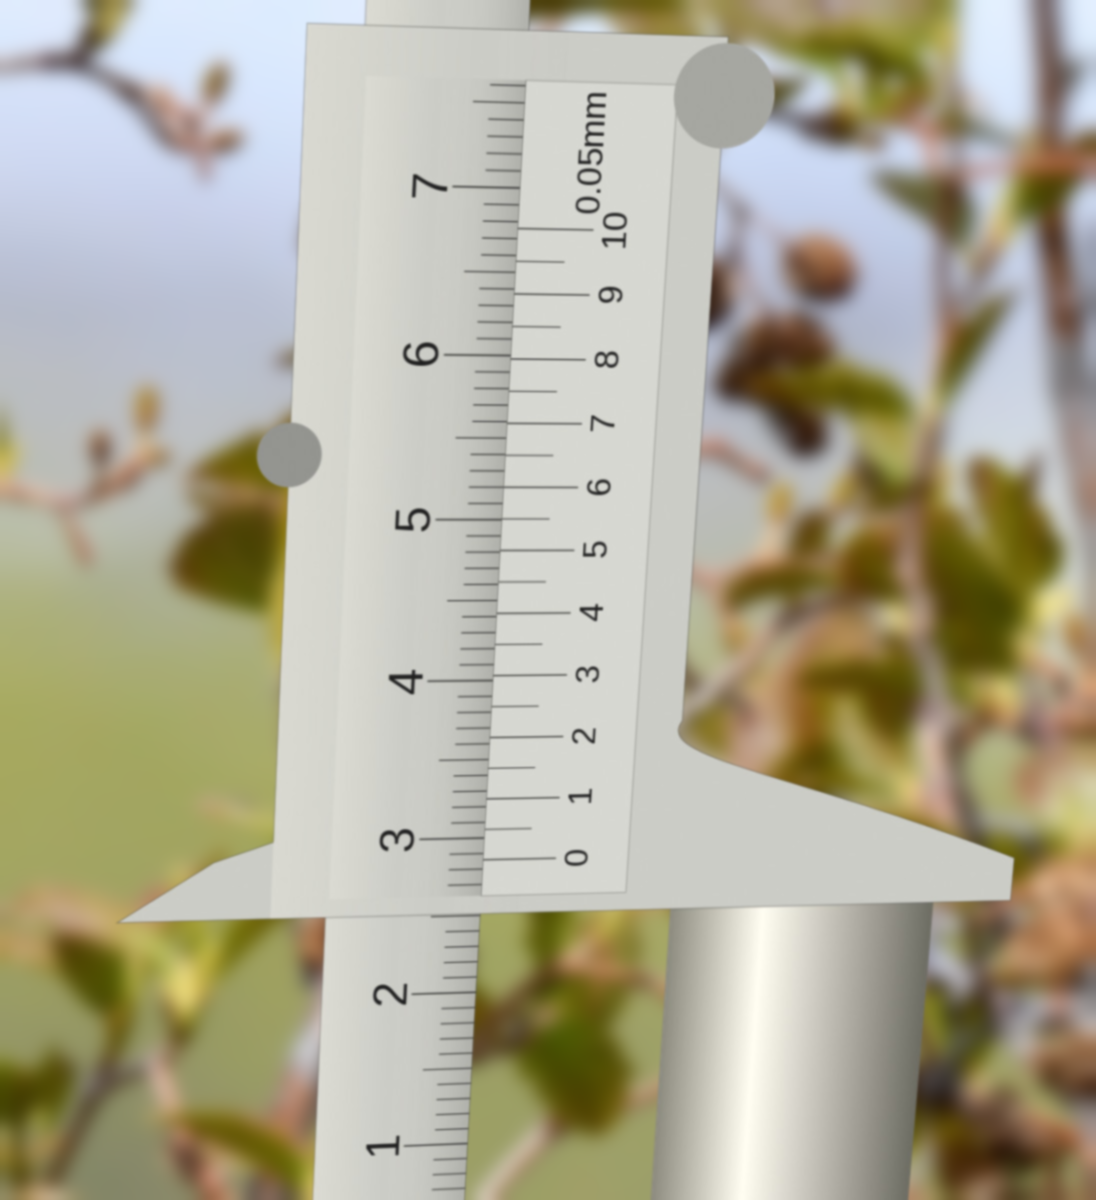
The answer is 28.6 mm
